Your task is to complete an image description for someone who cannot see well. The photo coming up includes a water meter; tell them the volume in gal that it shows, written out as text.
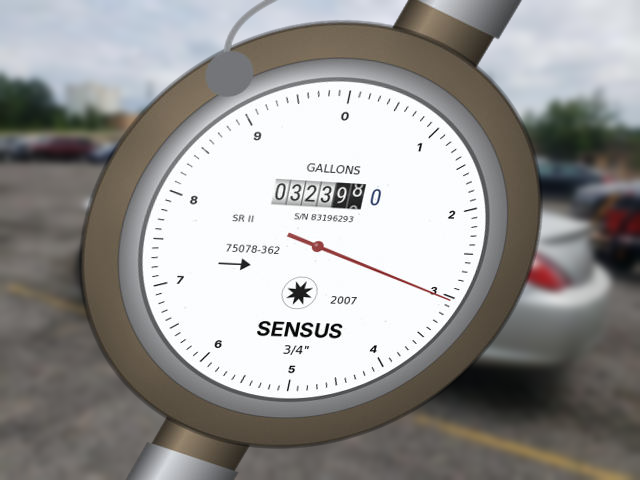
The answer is 323983.0 gal
